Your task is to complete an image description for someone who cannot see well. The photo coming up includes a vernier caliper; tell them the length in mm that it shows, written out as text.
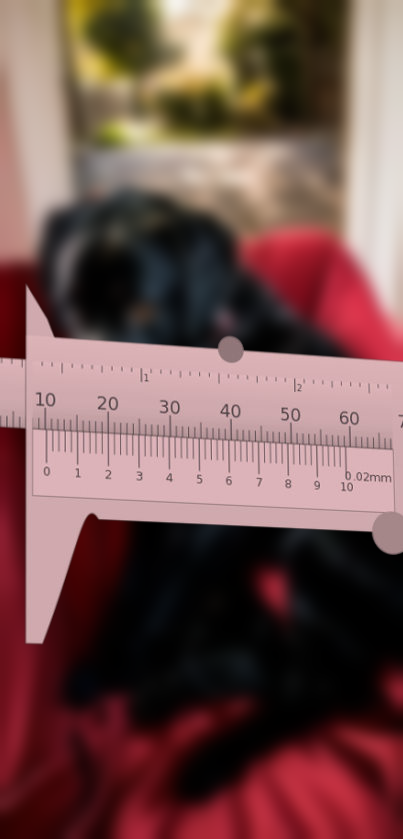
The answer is 10.2 mm
